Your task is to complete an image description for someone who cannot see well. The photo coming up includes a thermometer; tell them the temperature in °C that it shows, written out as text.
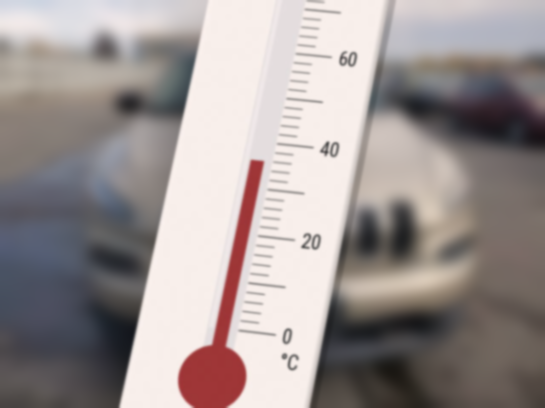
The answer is 36 °C
